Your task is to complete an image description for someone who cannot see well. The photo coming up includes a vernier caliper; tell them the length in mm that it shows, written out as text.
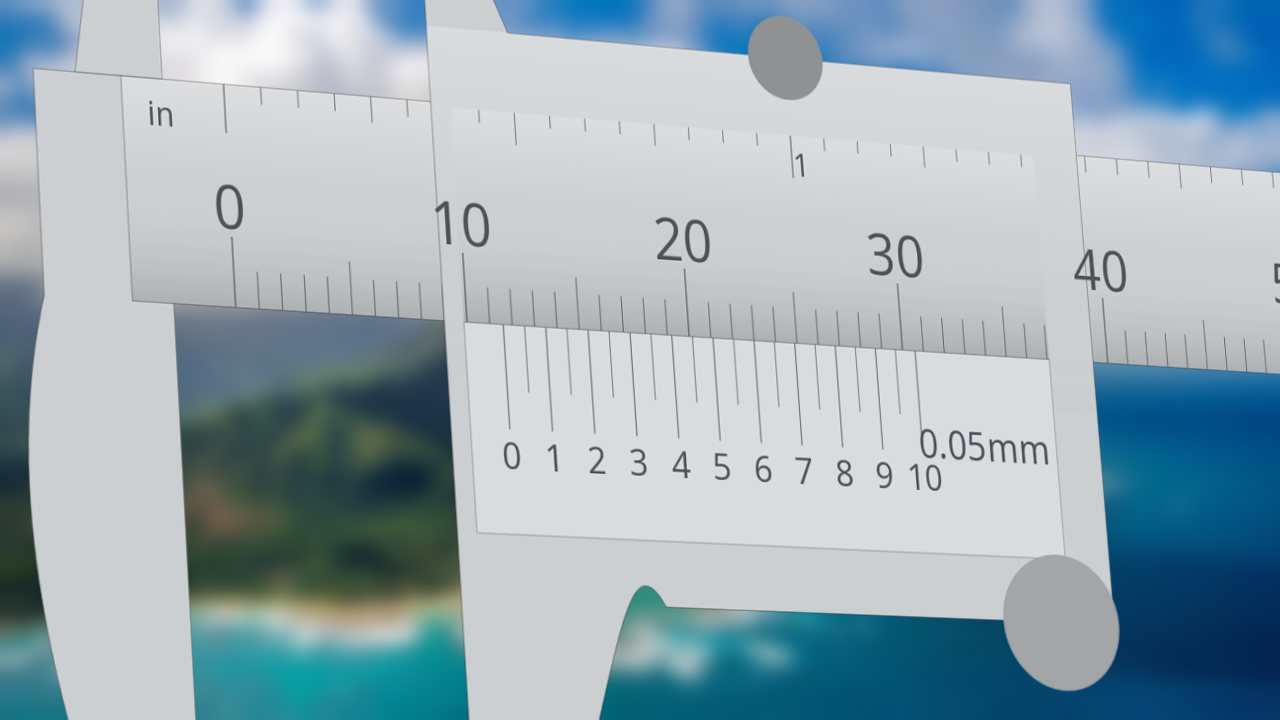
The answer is 11.6 mm
